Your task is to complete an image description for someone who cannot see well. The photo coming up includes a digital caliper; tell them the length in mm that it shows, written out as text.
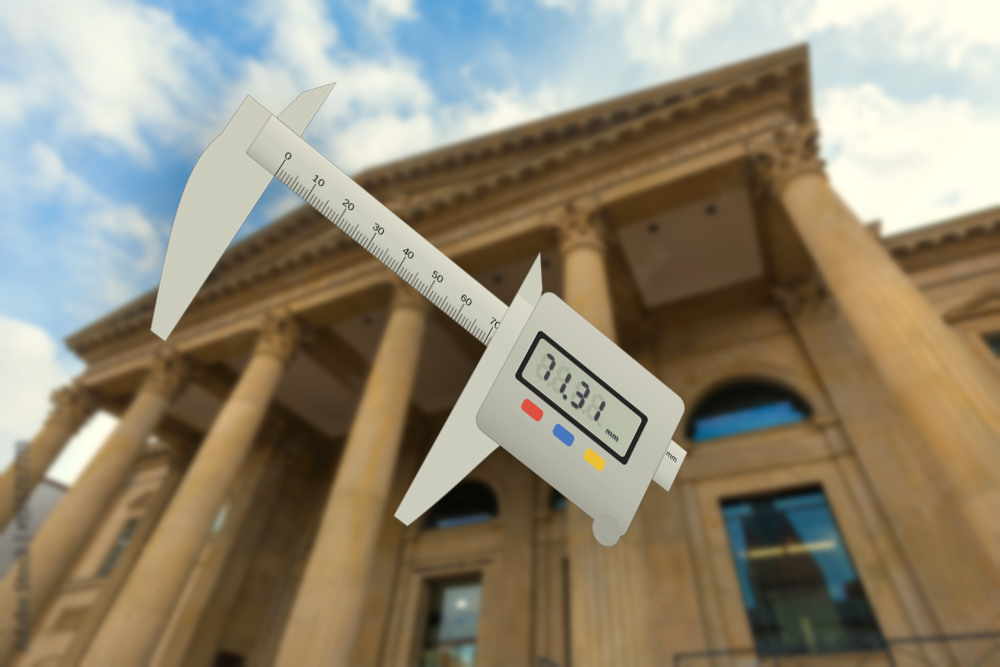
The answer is 71.31 mm
